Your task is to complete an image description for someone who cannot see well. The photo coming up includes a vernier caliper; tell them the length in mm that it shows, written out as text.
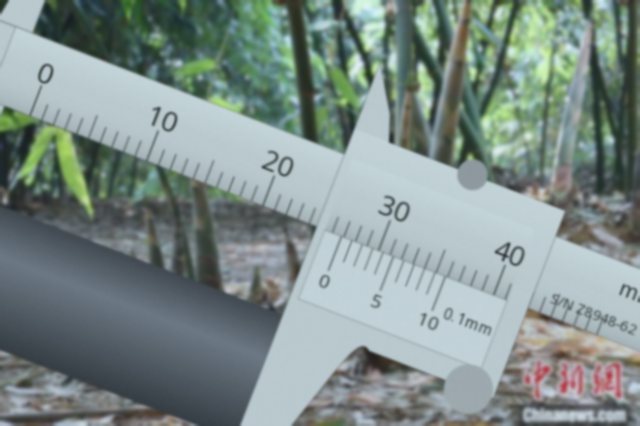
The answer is 26.8 mm
